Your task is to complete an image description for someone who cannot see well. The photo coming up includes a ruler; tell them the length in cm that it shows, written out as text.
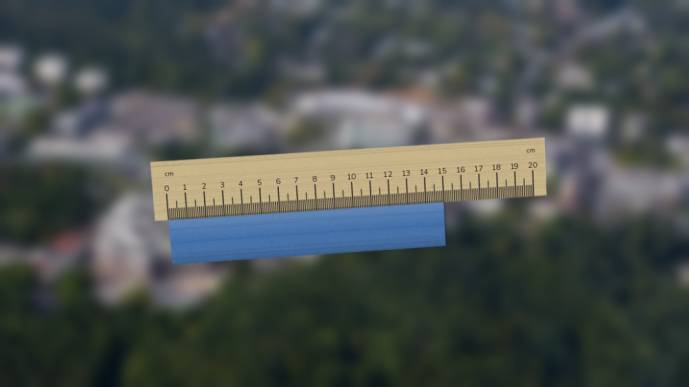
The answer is 15 cm
